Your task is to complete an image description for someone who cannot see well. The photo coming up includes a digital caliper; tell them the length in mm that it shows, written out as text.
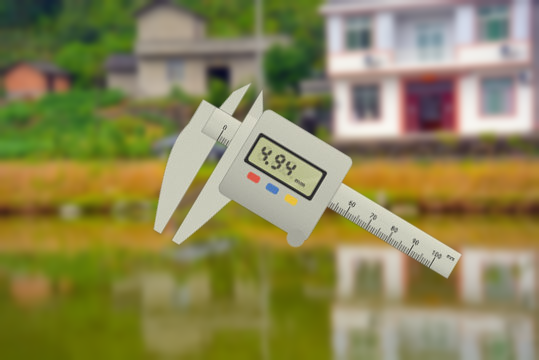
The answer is 4.94 mm
